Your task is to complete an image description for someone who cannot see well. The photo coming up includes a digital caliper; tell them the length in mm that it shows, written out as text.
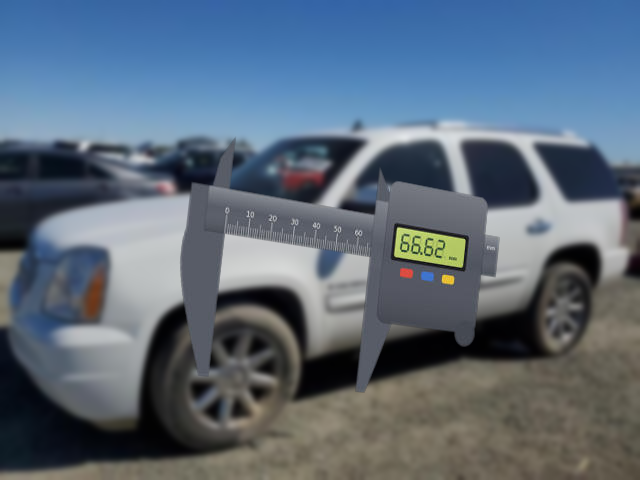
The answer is 66.62 mm
